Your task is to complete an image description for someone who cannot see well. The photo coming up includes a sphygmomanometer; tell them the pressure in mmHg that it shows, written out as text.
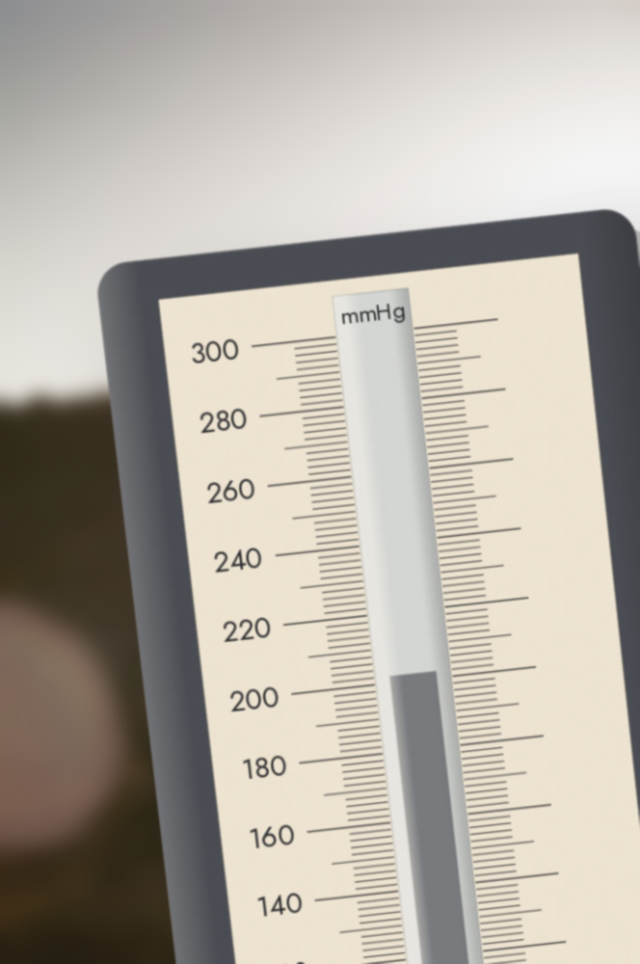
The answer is 202 mmHg
